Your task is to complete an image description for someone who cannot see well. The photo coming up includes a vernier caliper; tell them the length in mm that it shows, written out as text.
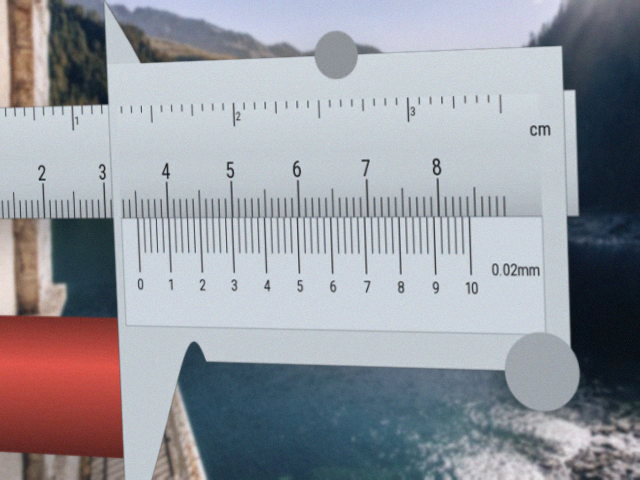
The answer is 35.2 mm
